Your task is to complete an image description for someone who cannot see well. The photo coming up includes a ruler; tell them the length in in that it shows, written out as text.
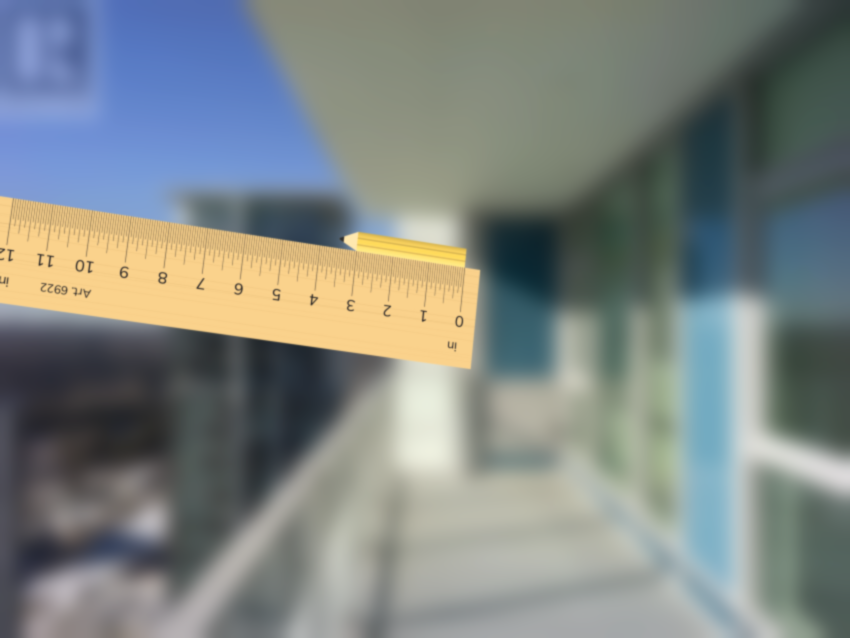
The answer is 3.5 in
